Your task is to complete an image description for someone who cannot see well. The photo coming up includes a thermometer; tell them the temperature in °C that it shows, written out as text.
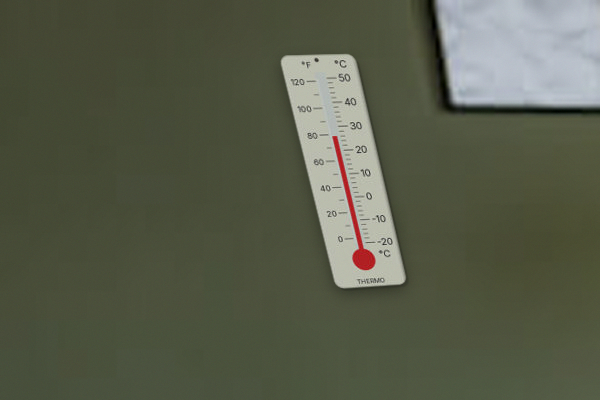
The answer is 26 °C
